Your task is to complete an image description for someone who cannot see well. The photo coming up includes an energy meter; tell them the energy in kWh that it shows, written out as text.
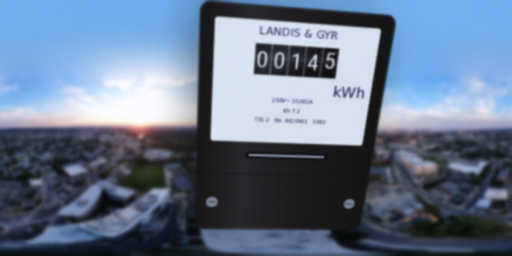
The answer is 145 kWh
